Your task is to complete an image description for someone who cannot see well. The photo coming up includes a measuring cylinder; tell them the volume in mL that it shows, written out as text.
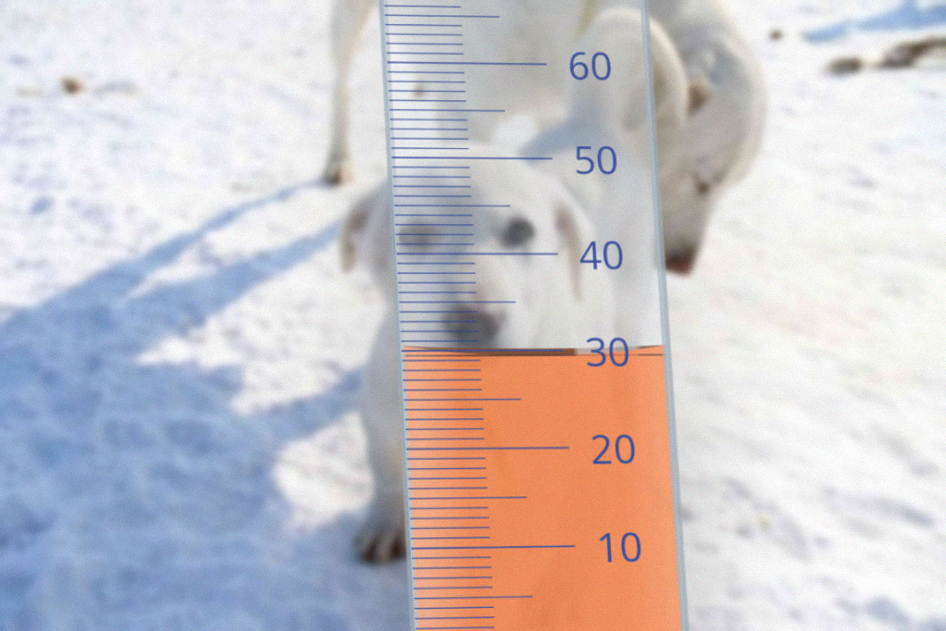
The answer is 29.5 mL
